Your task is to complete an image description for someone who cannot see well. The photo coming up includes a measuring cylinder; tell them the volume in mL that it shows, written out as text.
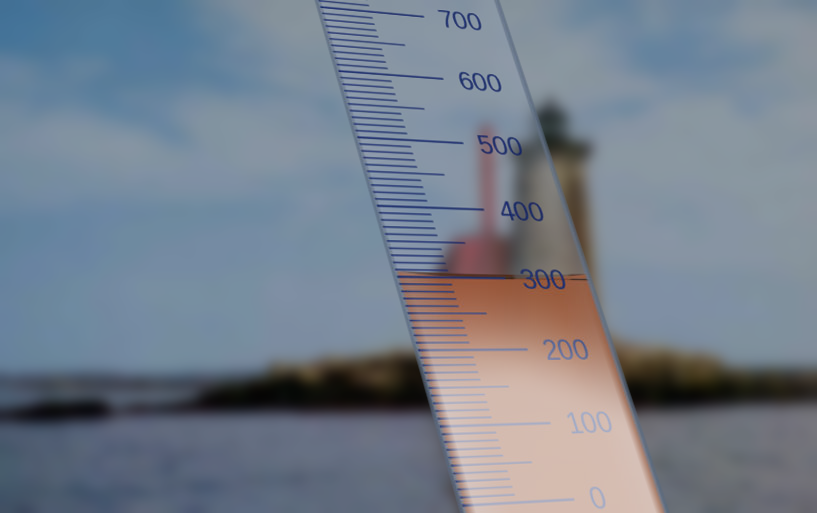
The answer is 300 mL
